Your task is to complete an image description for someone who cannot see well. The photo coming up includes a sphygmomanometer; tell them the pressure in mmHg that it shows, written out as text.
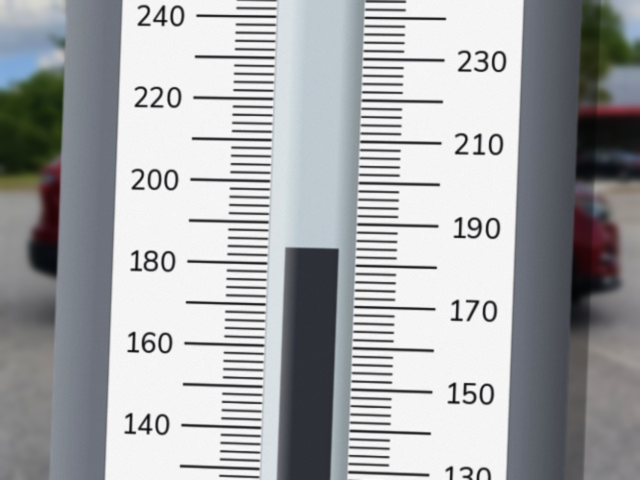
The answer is 184 mmHg
